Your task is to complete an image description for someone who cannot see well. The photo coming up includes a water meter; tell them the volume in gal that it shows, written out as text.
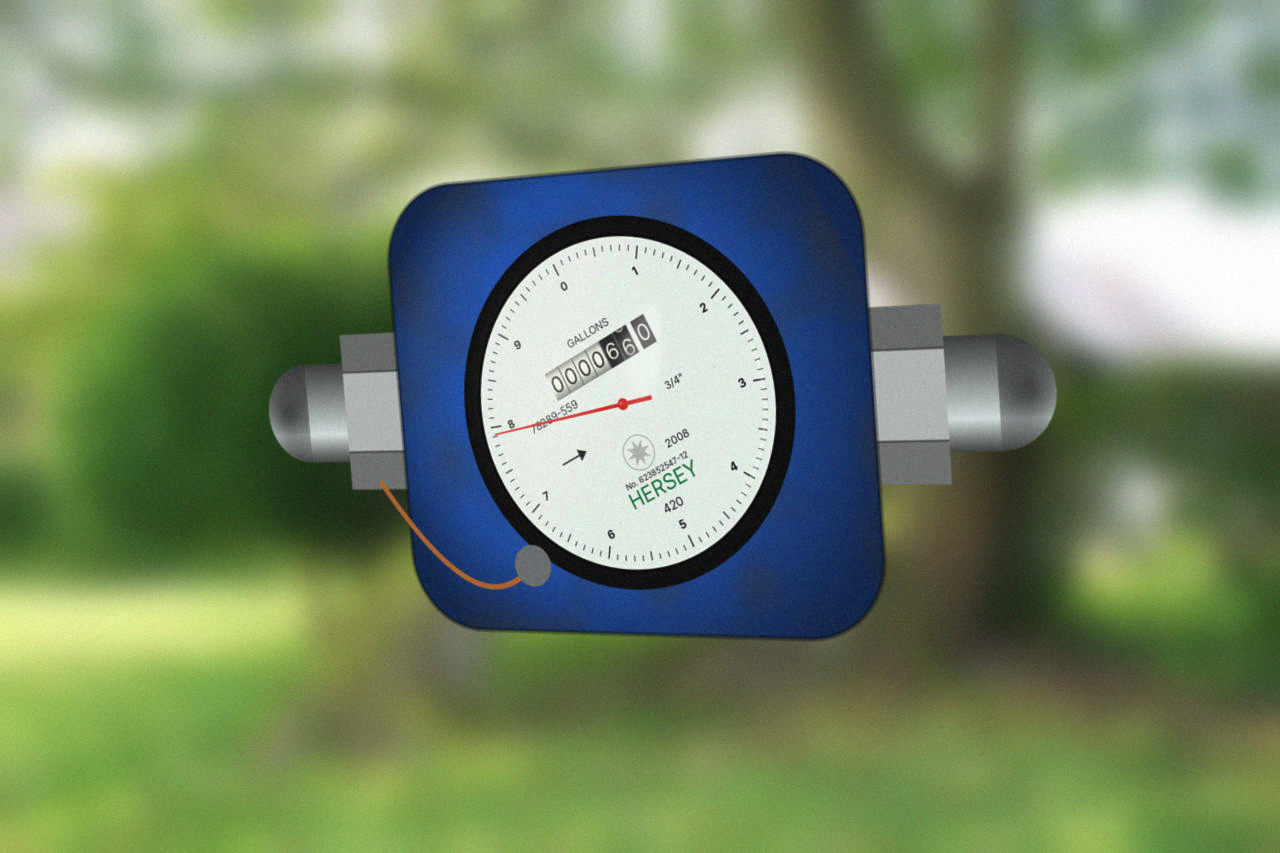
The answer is 657.9 gal
